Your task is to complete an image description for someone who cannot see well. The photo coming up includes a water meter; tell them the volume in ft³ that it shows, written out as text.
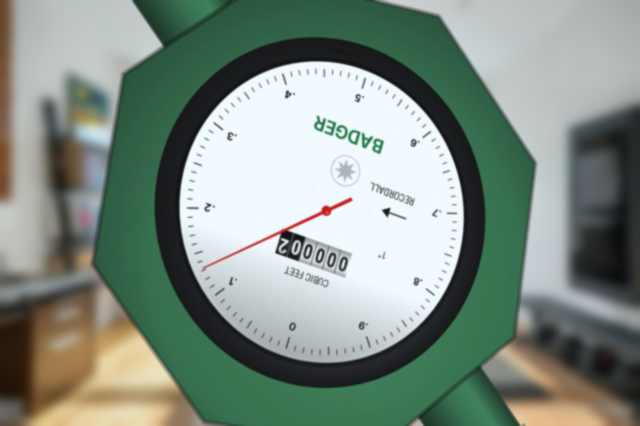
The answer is 2.13 ft³
